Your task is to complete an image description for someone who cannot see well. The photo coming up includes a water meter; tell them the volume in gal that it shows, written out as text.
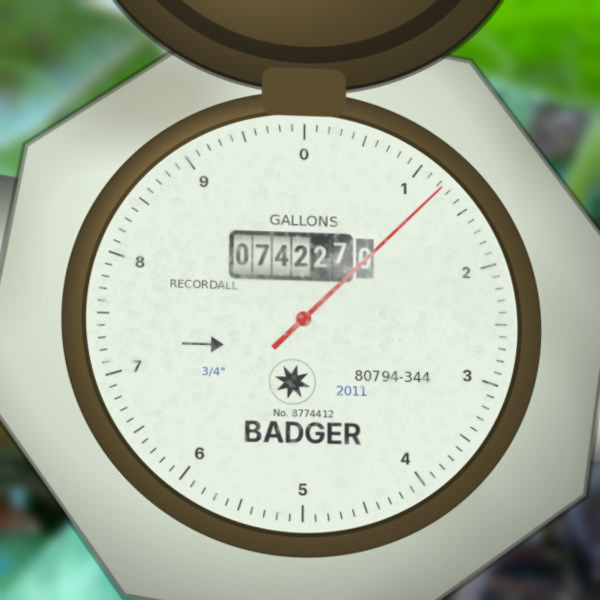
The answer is 742271.2 gal
